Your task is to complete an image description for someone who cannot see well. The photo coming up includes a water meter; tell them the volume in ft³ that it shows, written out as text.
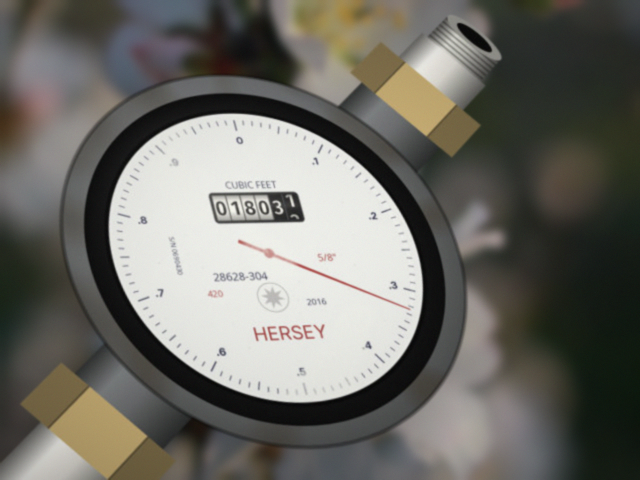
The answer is 18031.32 ft³
